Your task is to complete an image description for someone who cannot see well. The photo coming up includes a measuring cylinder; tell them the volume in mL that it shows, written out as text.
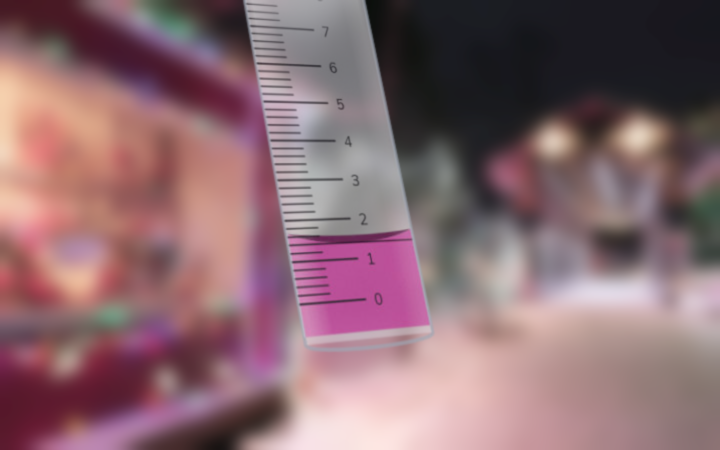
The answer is 1.4 mL
